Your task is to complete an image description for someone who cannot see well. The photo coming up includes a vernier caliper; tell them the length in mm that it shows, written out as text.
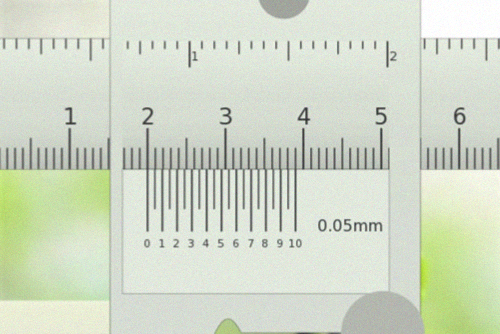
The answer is 20.0 mm
